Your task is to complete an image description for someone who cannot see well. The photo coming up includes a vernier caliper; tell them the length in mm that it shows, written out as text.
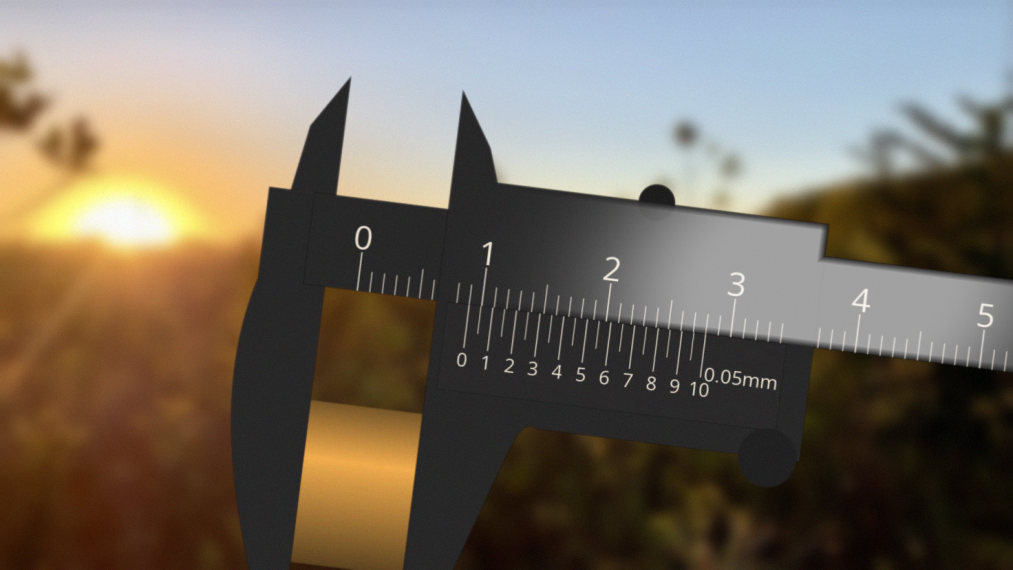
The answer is 9.0 mm
